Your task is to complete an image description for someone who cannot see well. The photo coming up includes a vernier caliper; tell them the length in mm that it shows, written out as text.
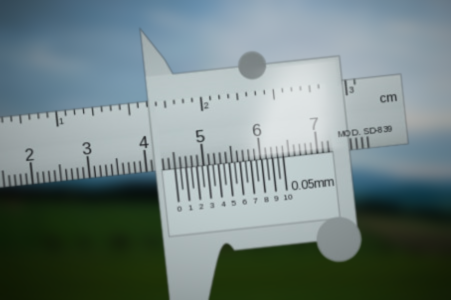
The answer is 45.0 mm
